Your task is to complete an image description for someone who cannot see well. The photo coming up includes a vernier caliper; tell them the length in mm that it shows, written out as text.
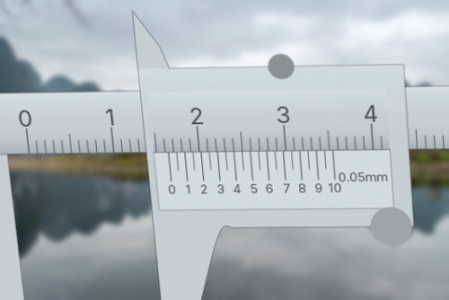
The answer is 16.4 mm
